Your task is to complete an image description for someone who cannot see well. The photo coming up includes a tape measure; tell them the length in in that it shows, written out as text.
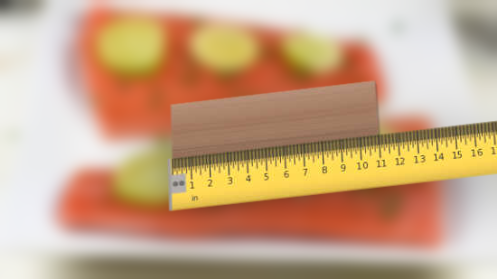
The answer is 11 in
